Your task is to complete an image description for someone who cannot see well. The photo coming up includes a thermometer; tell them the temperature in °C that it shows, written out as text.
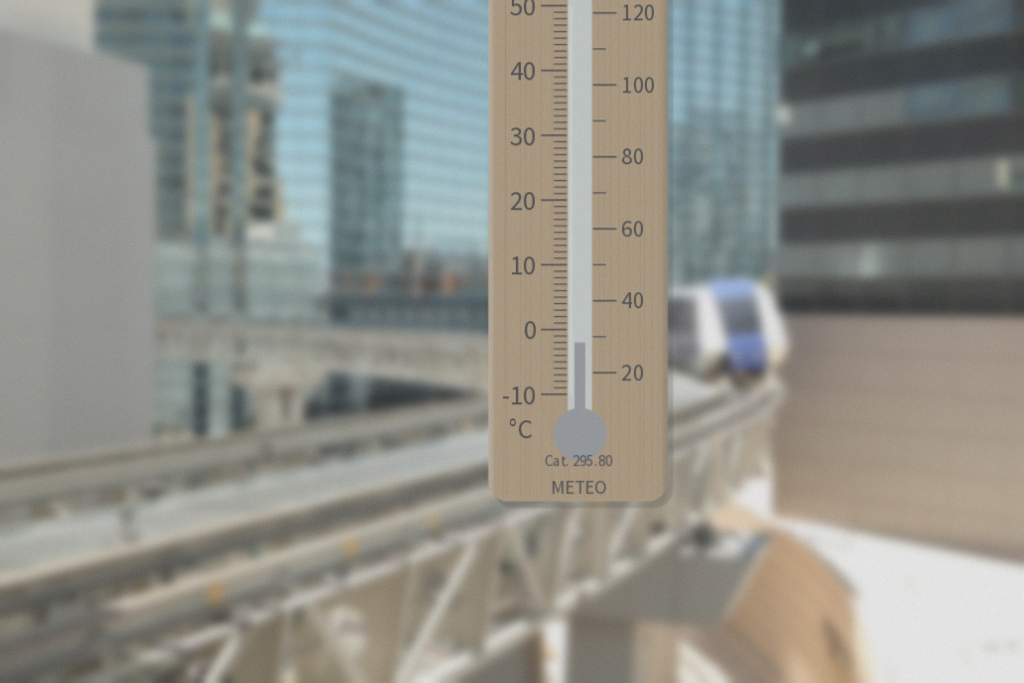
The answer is -2 °C
